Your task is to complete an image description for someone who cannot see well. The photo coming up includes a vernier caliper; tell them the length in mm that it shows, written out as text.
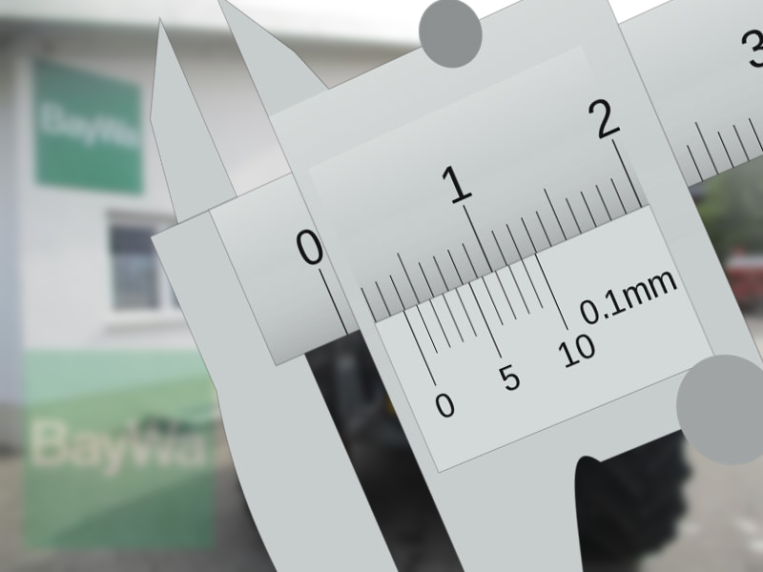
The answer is 3.9 mm
